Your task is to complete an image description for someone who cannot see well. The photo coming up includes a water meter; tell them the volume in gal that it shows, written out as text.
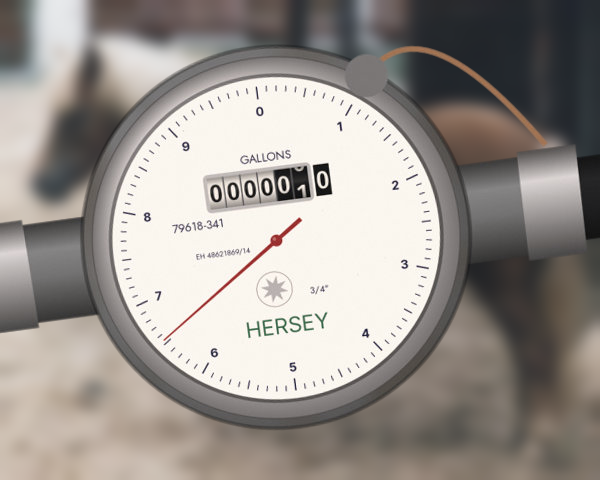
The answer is 6.5 gal
